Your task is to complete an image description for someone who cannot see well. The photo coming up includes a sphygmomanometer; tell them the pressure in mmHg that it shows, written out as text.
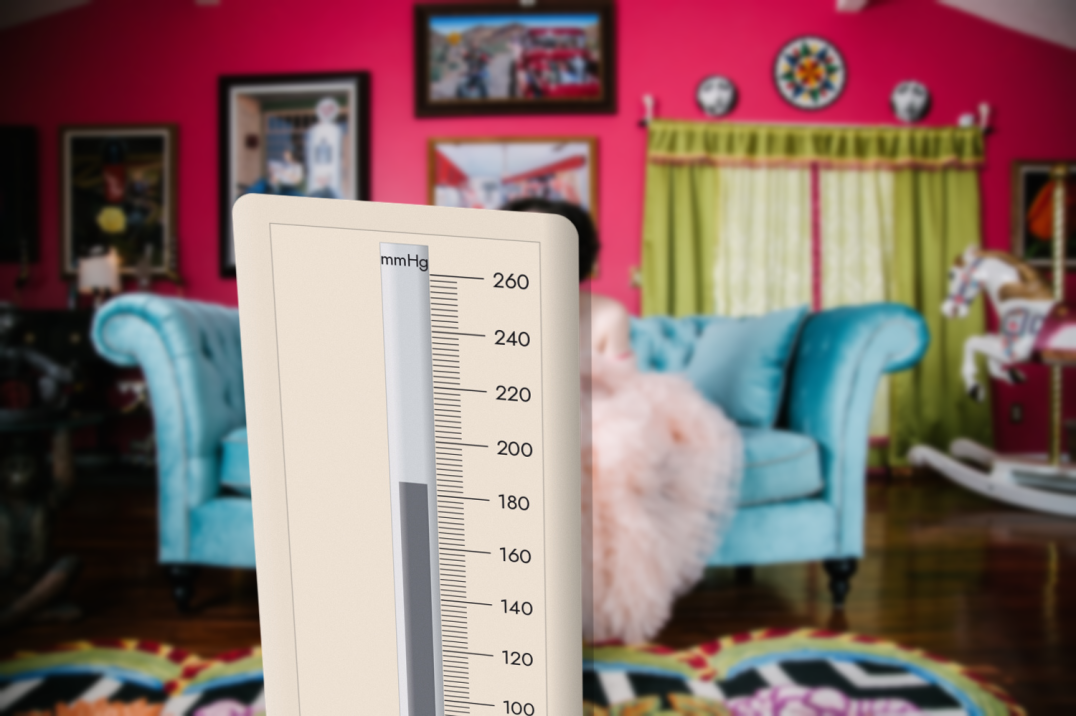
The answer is 184 mmHg
